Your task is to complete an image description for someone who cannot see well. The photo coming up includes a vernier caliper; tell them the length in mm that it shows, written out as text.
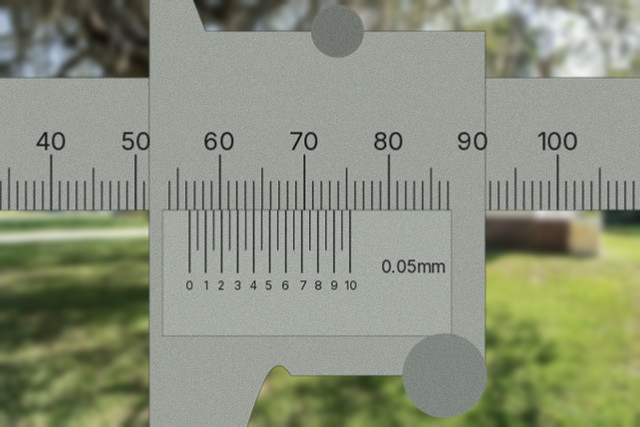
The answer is 56.4 mm
